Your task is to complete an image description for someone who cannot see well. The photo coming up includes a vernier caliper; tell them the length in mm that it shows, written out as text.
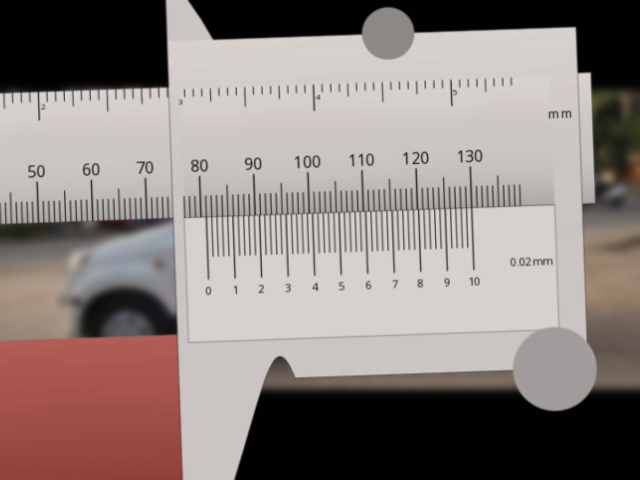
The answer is 81.0 mm
